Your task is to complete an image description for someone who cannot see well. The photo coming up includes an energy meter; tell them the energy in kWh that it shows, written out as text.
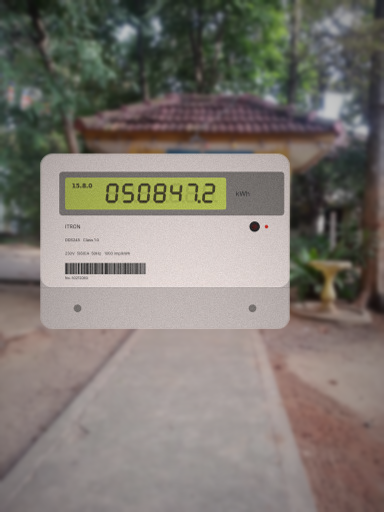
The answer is 50847.2 kWh
